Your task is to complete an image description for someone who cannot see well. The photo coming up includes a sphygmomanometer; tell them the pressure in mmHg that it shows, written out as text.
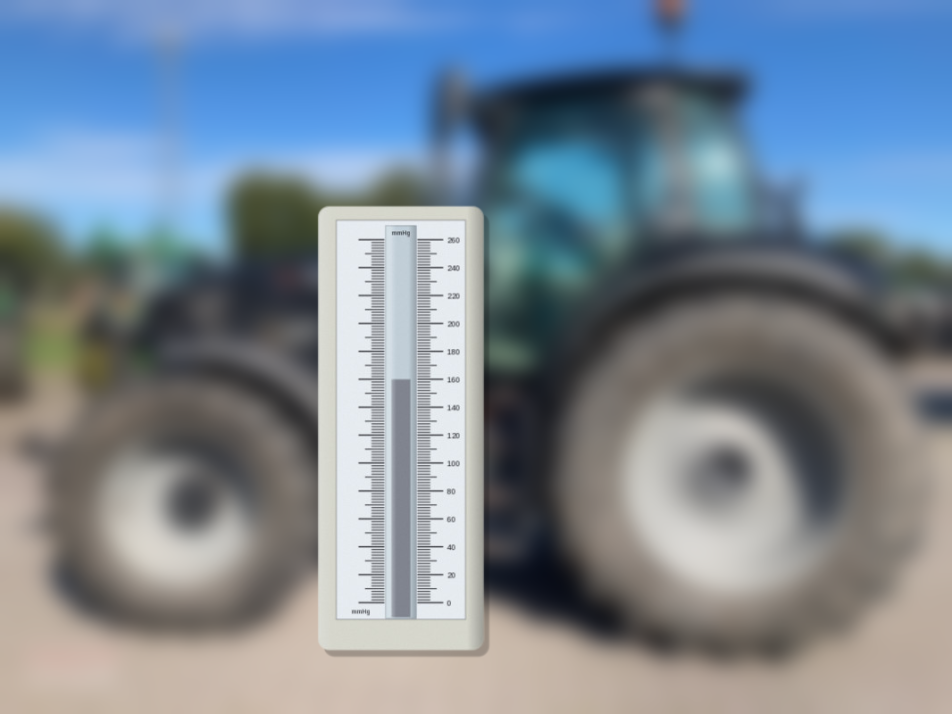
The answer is 160 mmHg
